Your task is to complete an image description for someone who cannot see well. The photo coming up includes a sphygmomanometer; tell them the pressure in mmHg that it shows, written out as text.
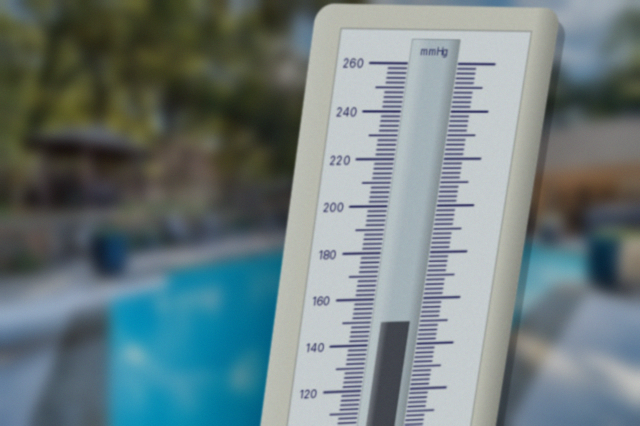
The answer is 150 mmHg
